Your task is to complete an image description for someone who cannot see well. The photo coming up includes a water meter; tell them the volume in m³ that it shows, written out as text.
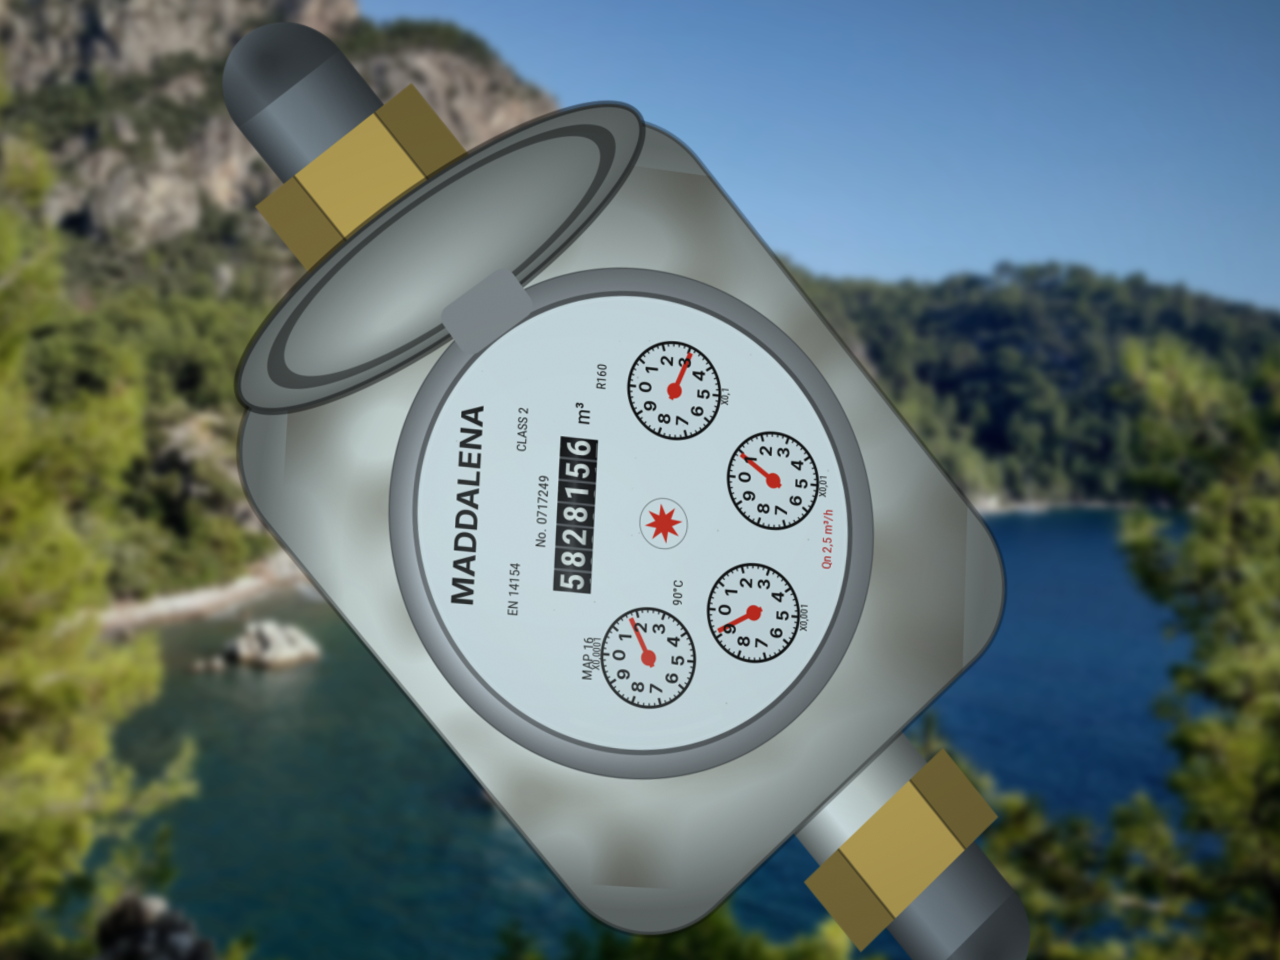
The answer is 5828156.3091 m³
